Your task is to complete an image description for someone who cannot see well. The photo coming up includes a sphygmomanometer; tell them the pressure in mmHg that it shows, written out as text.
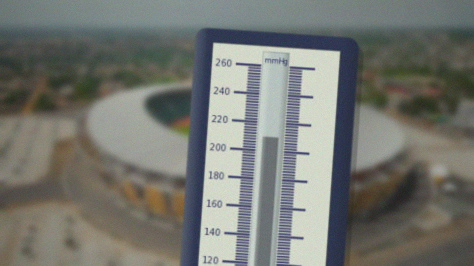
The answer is 210 mmHg
